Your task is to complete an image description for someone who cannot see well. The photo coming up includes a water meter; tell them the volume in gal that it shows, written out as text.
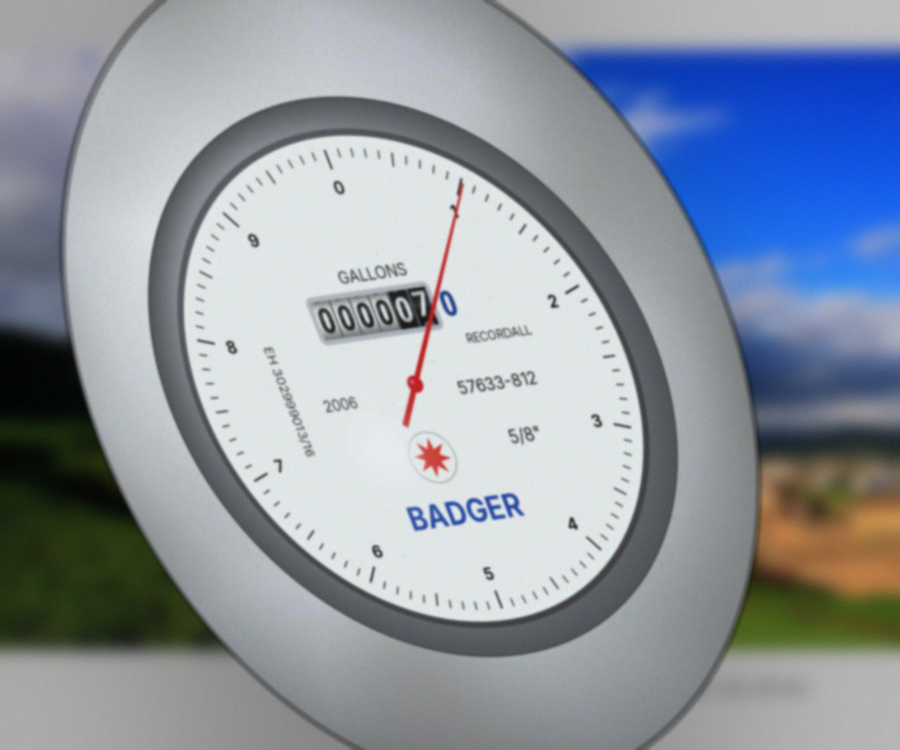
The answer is 71.0 gal
